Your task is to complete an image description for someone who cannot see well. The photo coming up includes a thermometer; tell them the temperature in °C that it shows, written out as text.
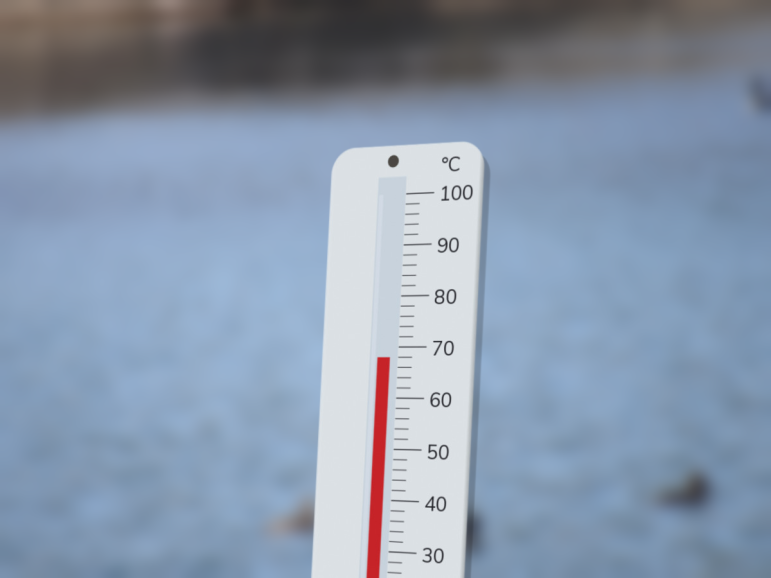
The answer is 68 °C
